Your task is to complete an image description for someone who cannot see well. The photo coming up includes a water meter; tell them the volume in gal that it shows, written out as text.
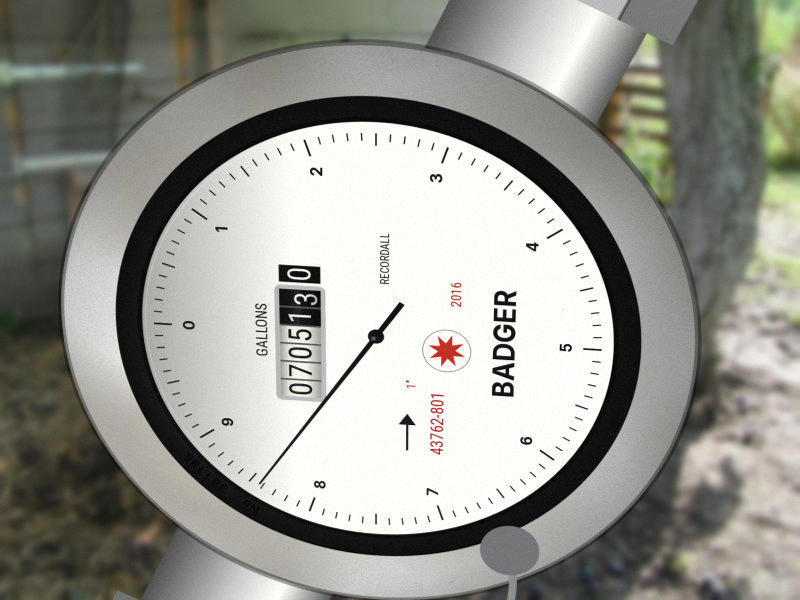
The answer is 705128.4 gal
